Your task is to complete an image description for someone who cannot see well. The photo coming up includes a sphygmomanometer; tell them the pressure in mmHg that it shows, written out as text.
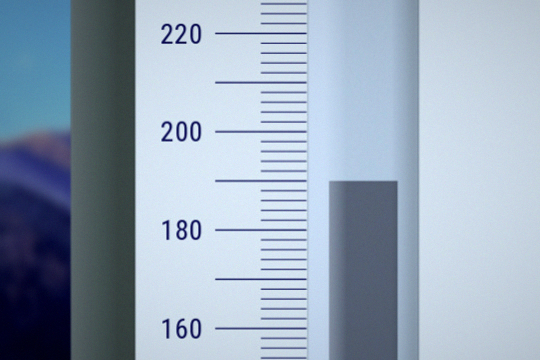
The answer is 190 mmHg
